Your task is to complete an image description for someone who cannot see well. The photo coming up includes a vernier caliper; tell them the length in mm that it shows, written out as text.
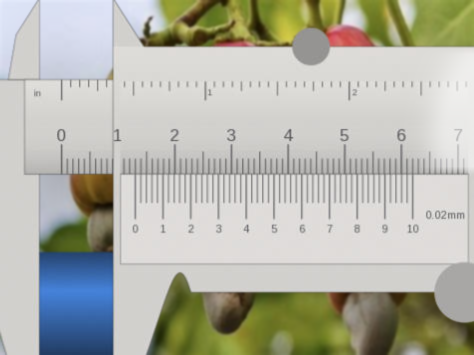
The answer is 13.0 mm
